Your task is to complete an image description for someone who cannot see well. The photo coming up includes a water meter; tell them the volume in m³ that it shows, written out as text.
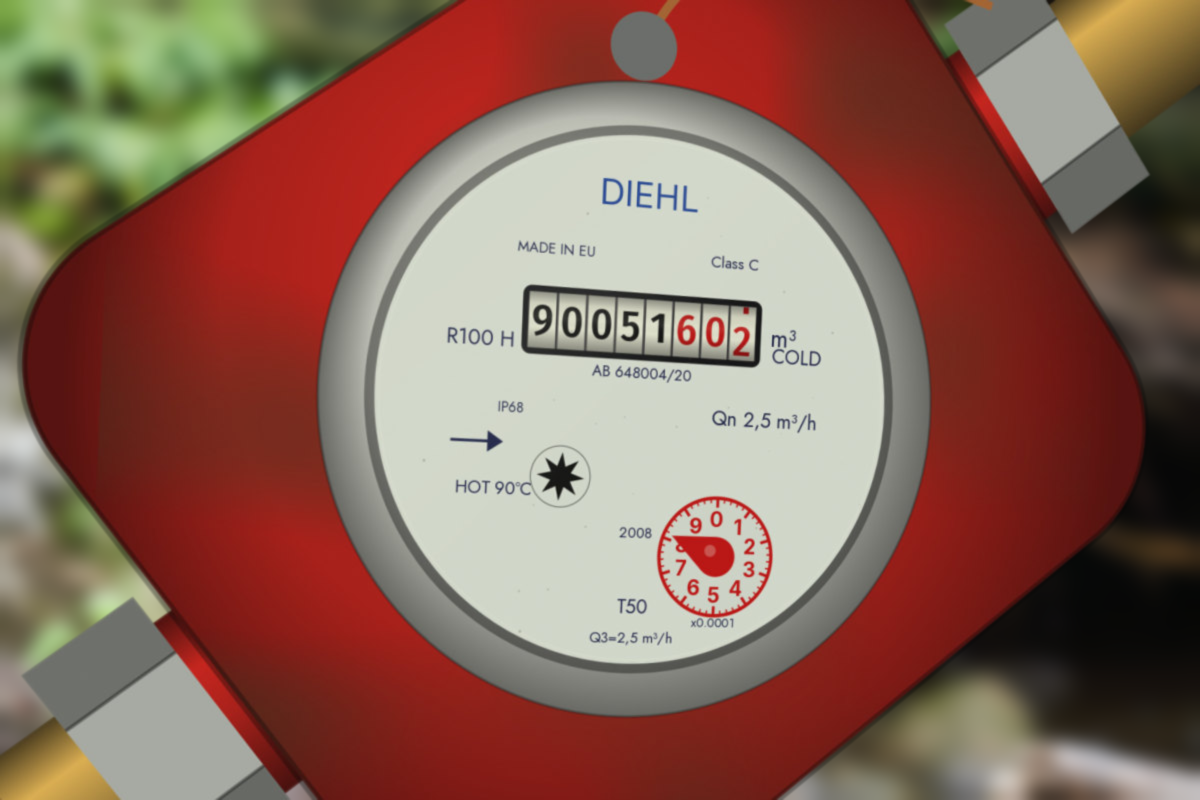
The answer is 90051.6018 m³
